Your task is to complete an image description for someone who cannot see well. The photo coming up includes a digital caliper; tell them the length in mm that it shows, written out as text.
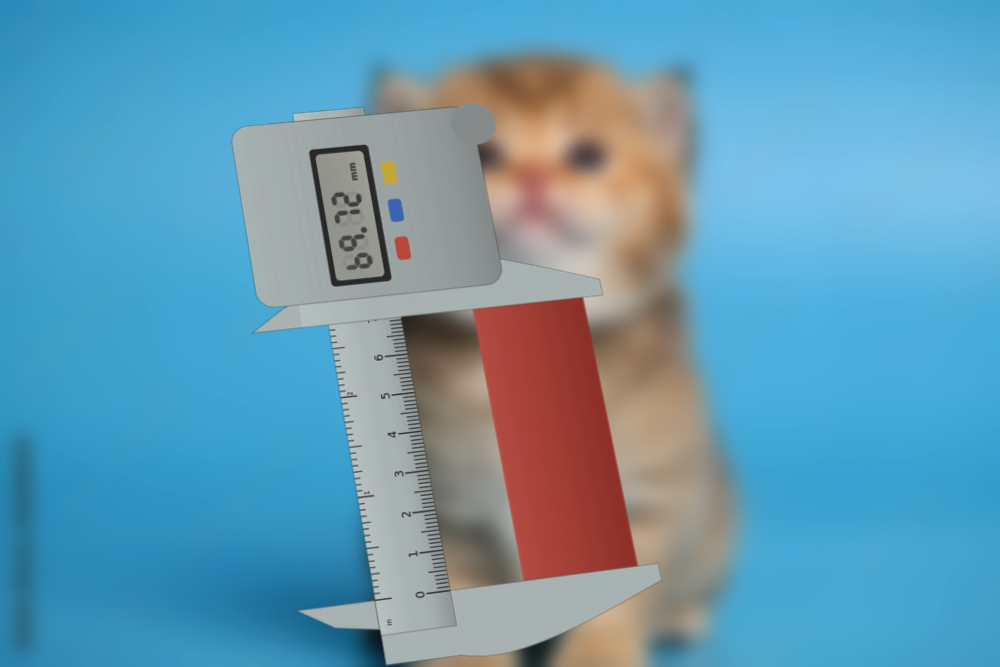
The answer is 69.72 mm
